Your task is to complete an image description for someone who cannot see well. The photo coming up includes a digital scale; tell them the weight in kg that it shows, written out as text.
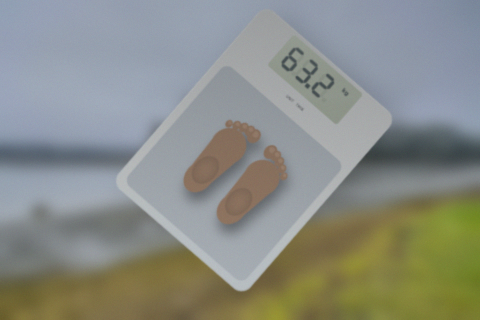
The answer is 63.2 kg
